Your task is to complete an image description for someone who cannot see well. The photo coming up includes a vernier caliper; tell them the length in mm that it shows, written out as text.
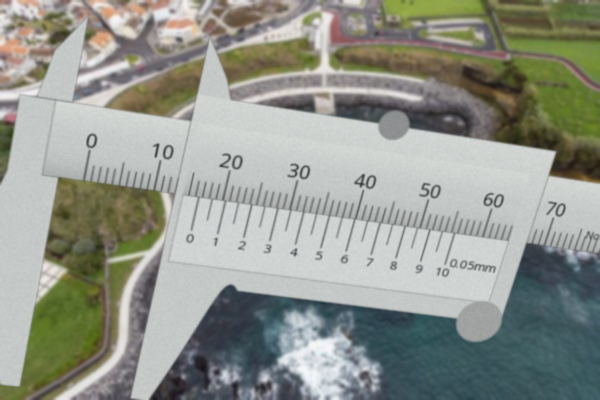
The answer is 16.5 mm
